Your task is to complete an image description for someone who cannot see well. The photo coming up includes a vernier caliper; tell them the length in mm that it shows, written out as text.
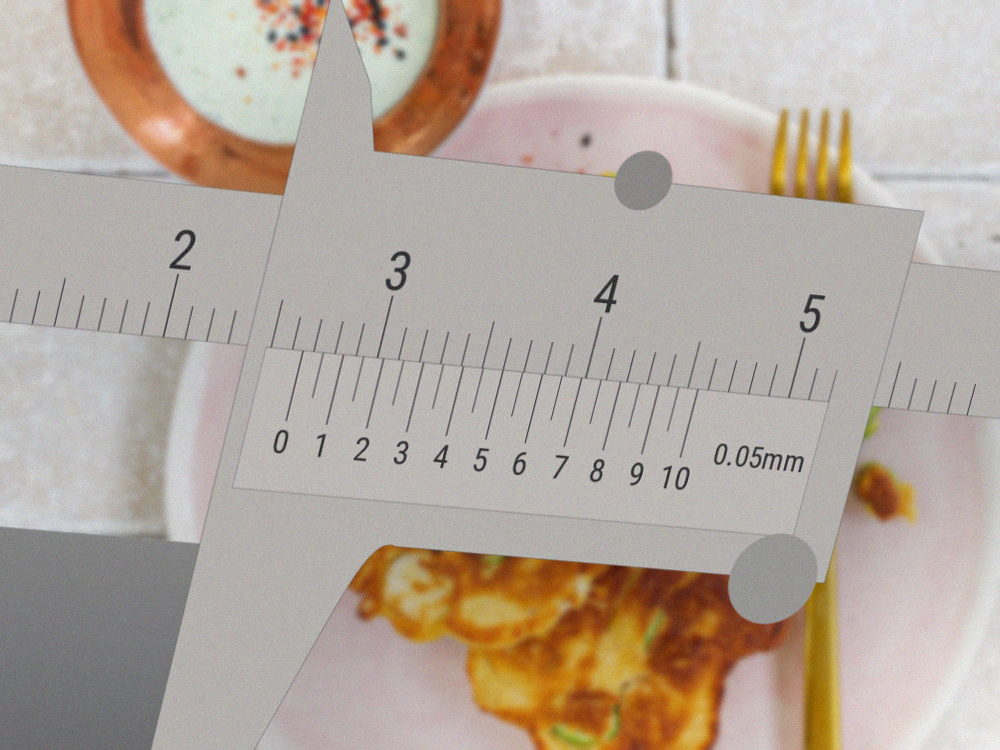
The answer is 26.5 mm
